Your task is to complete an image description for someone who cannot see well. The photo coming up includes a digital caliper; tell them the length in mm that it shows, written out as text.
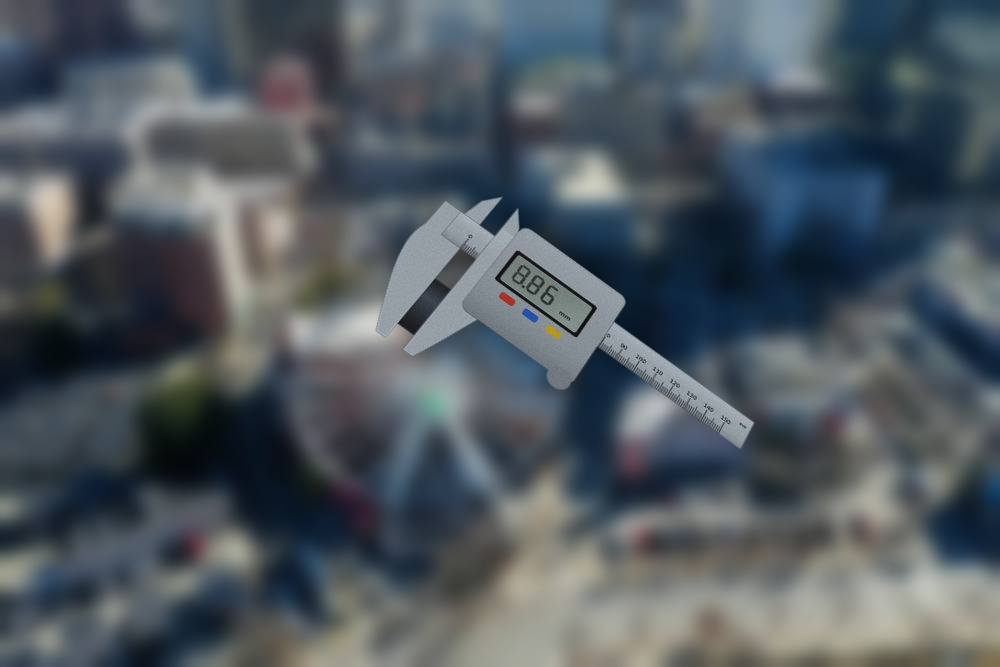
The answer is 8.86 mm
